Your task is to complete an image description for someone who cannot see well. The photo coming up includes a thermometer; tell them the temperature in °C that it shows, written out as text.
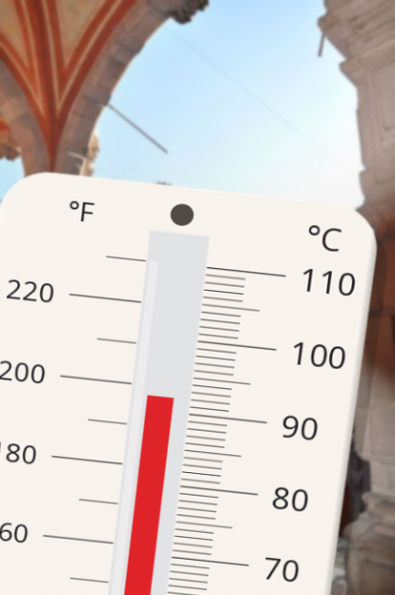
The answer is 92 °C
